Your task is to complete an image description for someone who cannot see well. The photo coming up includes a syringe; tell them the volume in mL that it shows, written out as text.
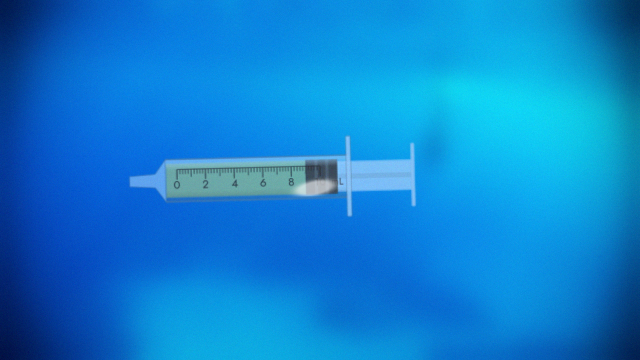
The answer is 9 mL
